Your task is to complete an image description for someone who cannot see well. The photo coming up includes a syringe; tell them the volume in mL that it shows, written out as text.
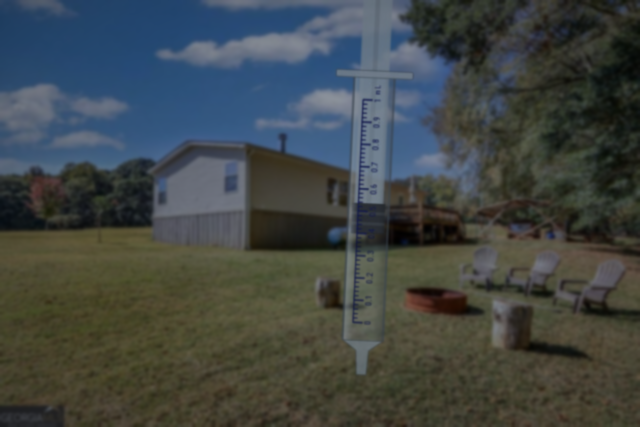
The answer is 0.4 mL
